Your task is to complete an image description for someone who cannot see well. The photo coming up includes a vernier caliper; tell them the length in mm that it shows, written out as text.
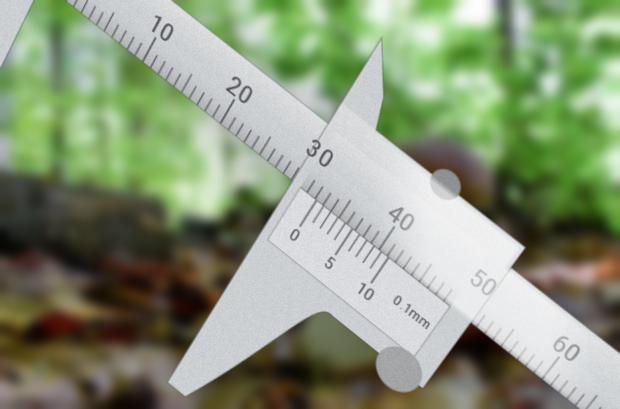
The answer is 32.2 mm
